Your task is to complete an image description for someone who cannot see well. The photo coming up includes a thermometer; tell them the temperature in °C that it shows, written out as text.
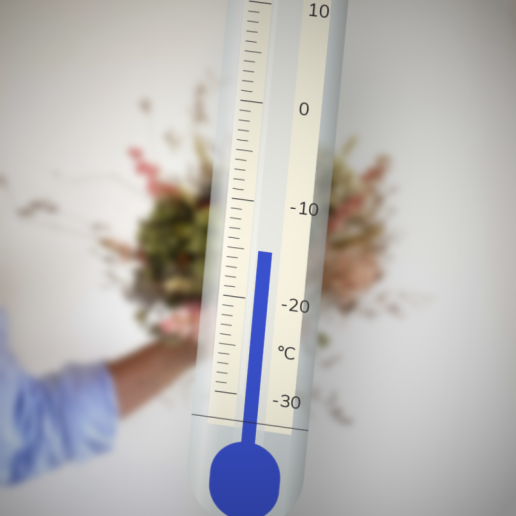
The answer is -15 °C
